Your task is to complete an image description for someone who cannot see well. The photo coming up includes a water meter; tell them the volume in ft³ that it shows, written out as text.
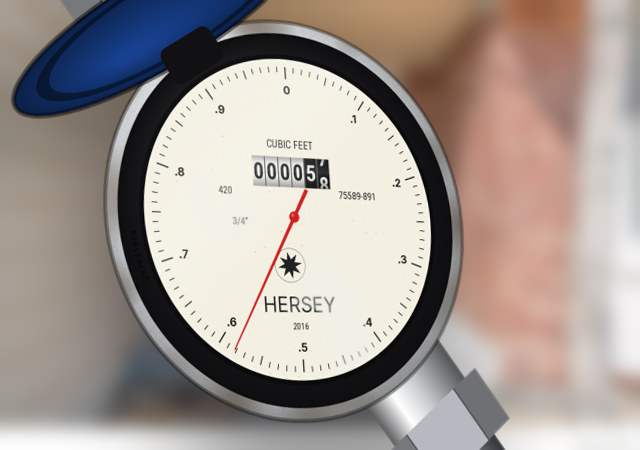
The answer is 57.58 ft³
